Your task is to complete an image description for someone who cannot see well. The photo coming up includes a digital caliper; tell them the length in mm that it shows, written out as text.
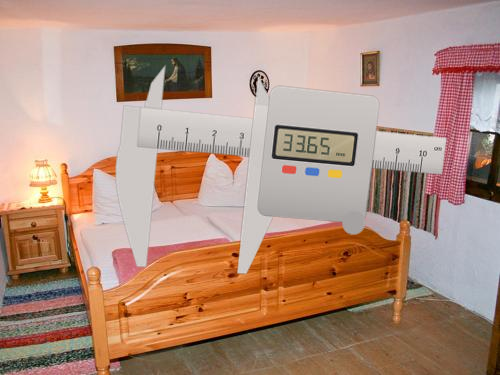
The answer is 33.65 mm
